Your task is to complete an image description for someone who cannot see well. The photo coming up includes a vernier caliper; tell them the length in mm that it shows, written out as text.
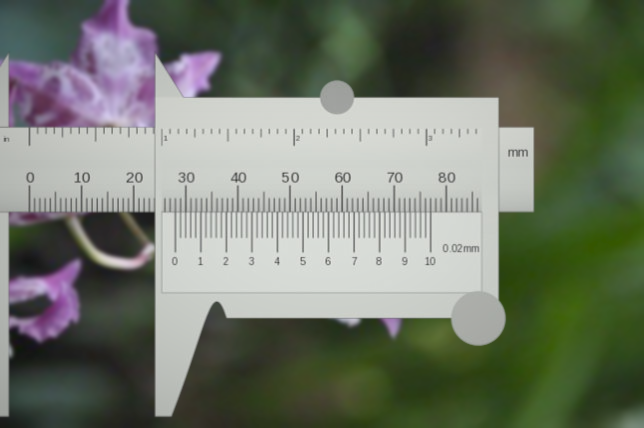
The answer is 28.0 mm
